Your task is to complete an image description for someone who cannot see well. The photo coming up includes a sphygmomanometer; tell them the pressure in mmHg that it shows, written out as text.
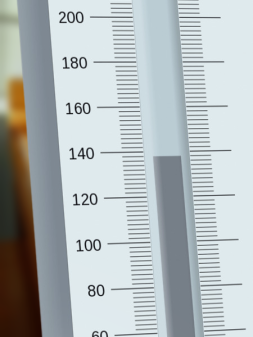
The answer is 138 mmHg
